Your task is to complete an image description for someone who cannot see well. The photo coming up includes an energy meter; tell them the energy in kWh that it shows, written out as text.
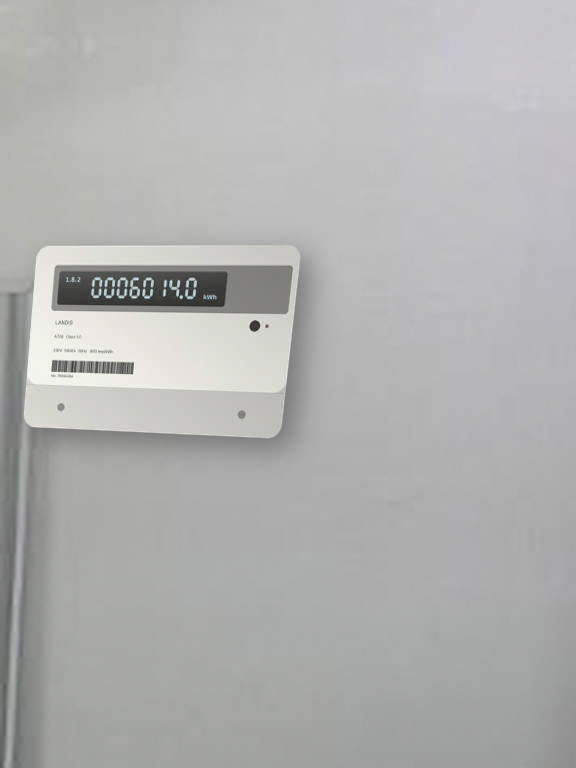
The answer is 6014.0 kWh
